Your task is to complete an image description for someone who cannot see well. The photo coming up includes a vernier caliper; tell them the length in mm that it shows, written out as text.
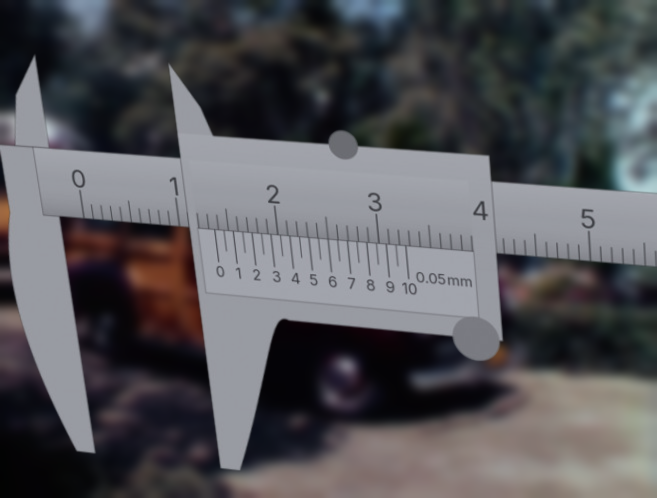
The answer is 13.6 mm
